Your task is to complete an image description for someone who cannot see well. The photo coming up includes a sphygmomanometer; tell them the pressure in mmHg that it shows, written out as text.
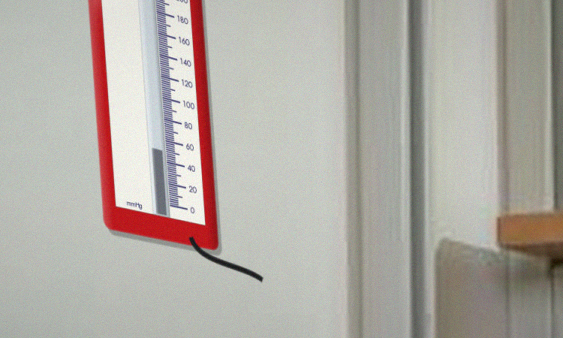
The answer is 50 mmHg
